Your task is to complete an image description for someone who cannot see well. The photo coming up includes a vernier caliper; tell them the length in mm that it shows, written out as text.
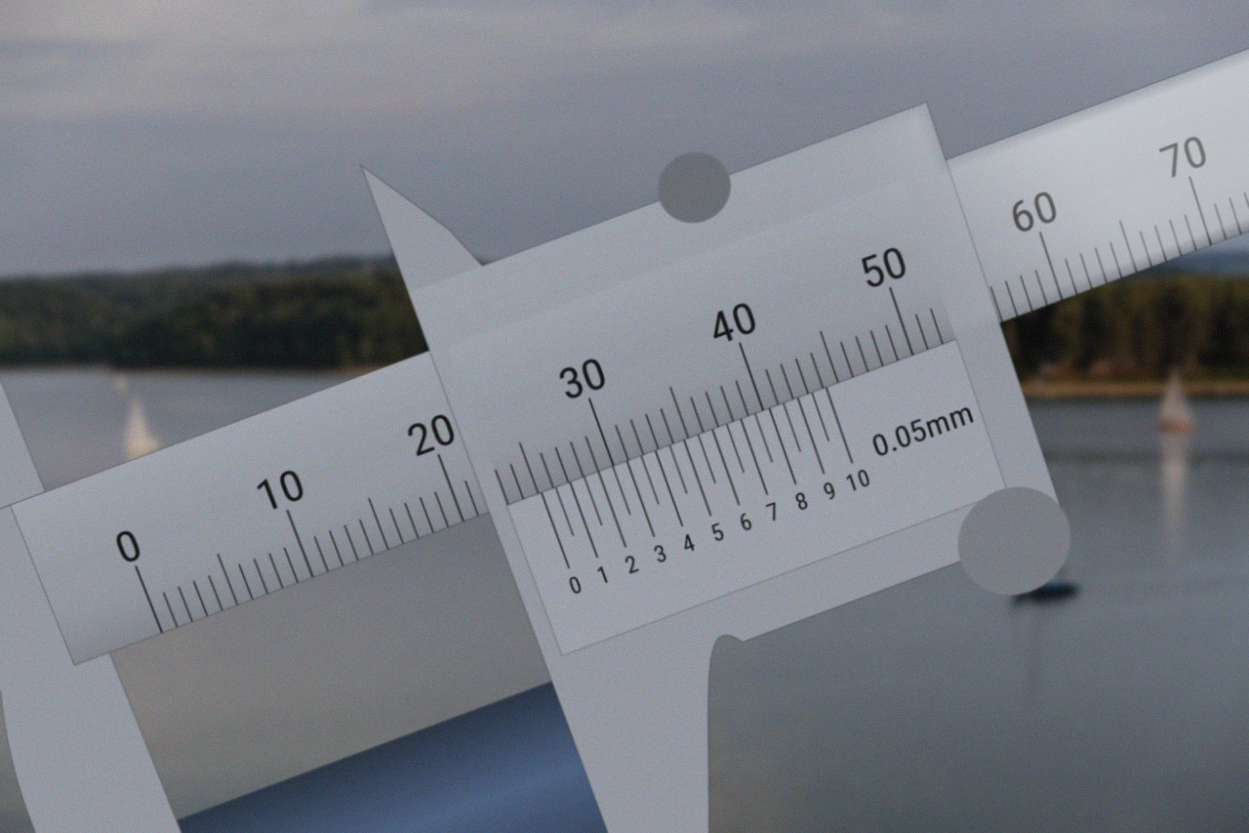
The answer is 25.2 mm
